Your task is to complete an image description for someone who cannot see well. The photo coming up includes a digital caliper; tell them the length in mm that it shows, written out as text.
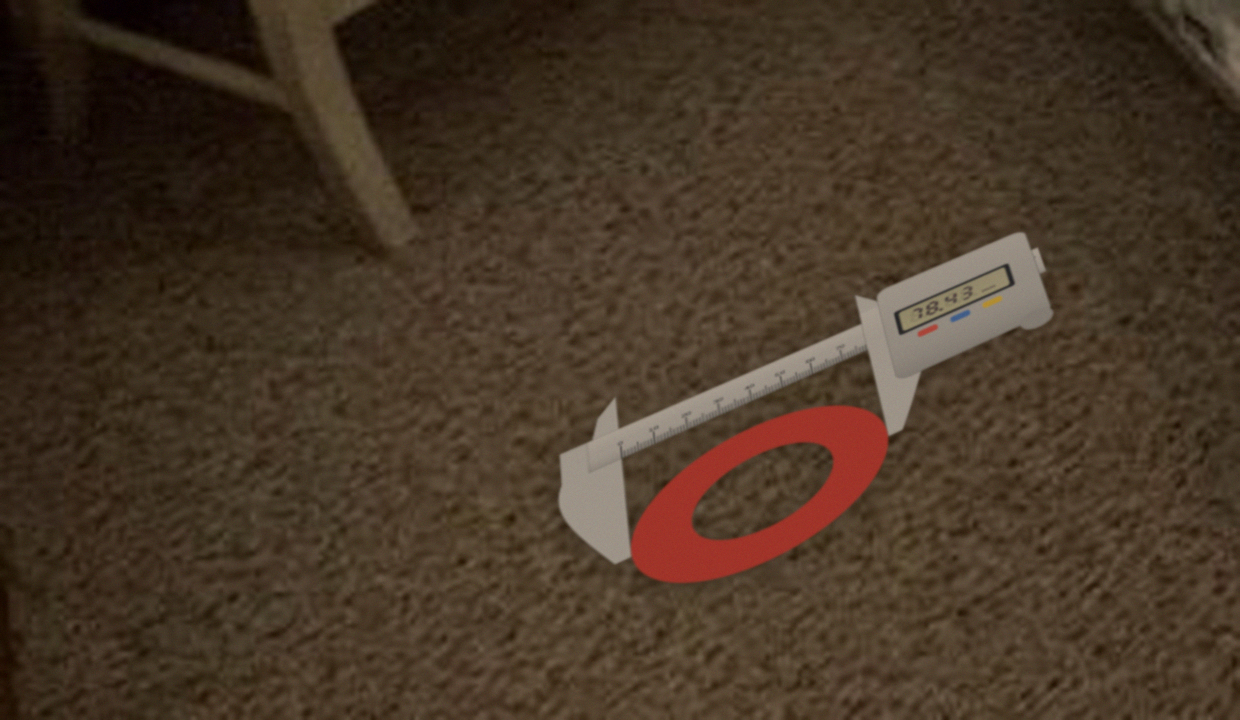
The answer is 78.43 mm
